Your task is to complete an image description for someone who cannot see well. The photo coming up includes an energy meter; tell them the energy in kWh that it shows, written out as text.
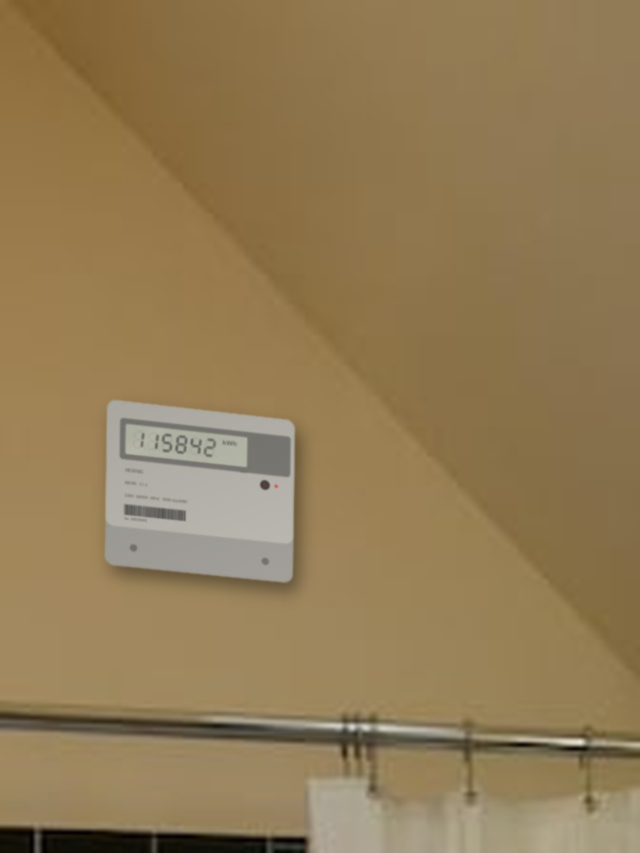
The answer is 115842 kWh
